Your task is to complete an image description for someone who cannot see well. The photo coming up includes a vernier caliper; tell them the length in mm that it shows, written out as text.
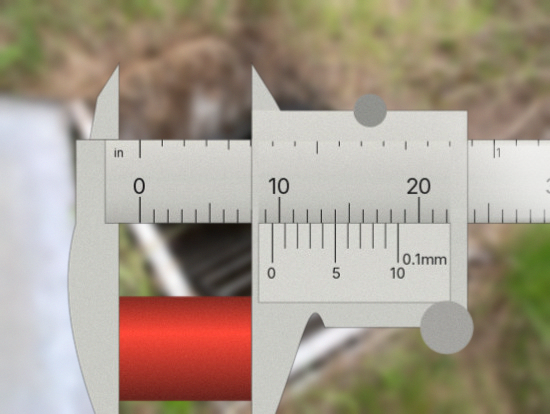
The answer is 9.5 mm
